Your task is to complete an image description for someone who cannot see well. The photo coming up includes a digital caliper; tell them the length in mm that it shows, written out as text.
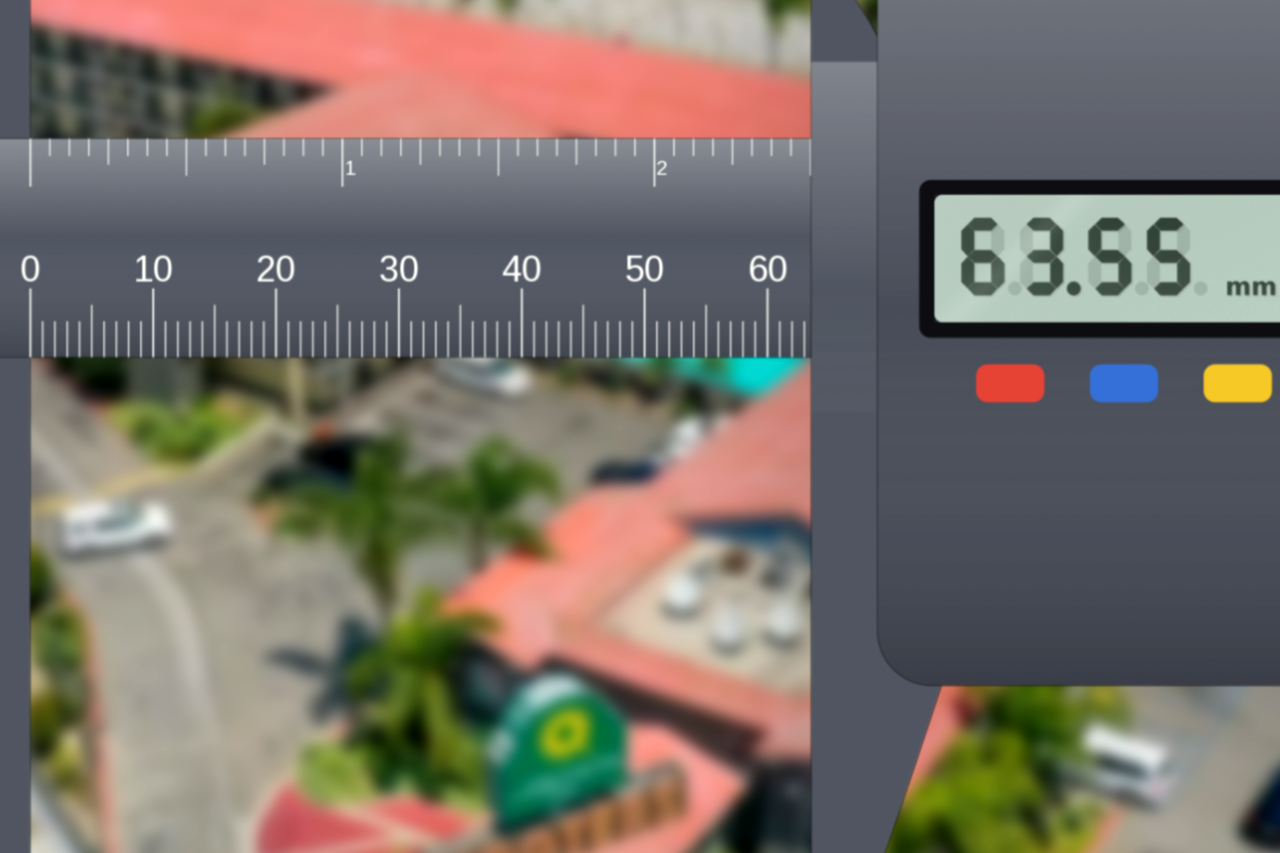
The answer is 63.55 mm
